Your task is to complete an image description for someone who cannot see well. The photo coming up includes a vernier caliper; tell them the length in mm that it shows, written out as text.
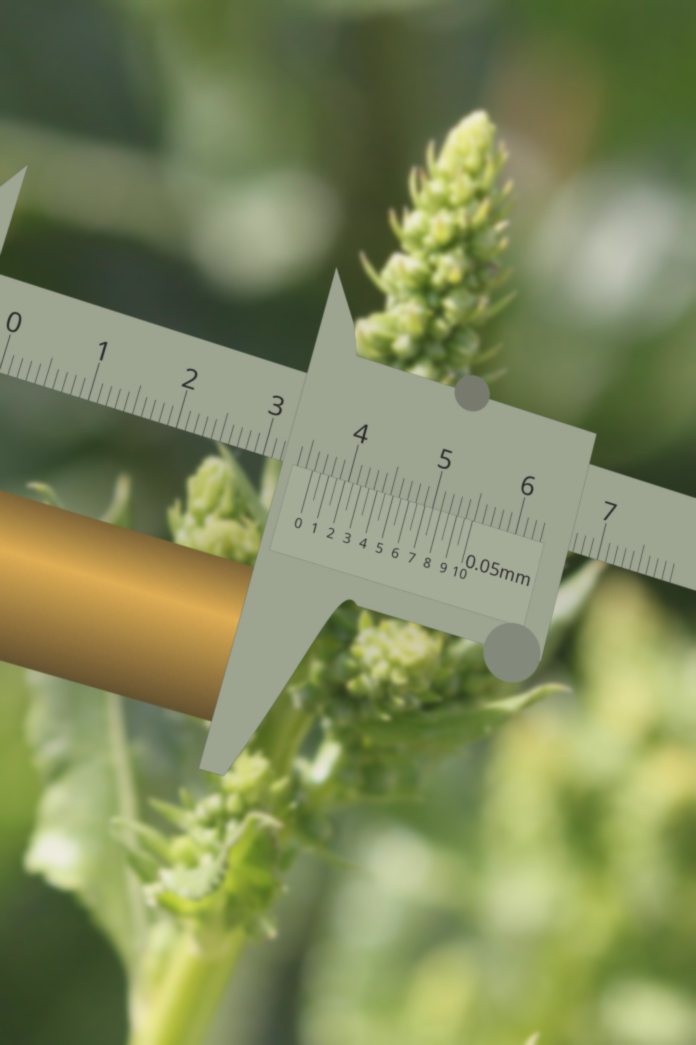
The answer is 35.8 mm
